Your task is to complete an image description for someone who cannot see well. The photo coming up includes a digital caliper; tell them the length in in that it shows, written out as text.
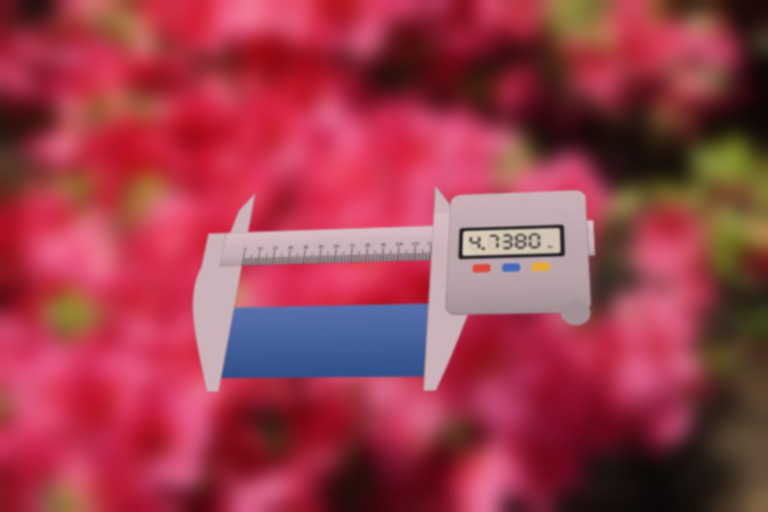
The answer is 4.7380 in
